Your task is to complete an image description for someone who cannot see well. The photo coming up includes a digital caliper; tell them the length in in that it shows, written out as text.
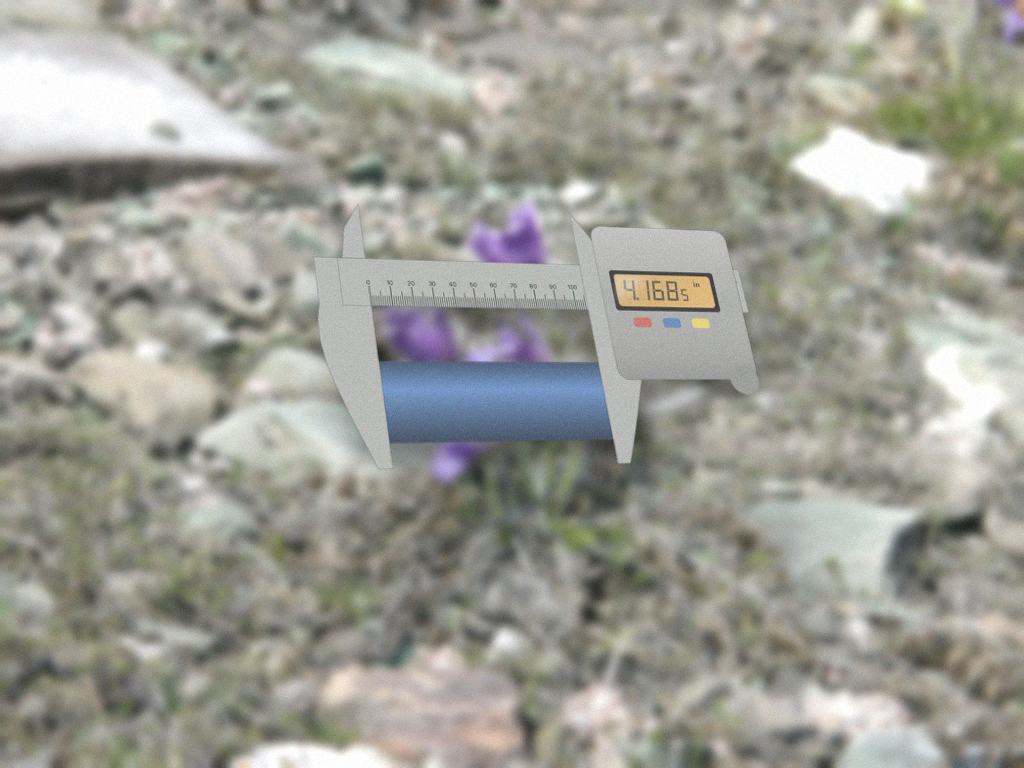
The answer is 4.1685 in
